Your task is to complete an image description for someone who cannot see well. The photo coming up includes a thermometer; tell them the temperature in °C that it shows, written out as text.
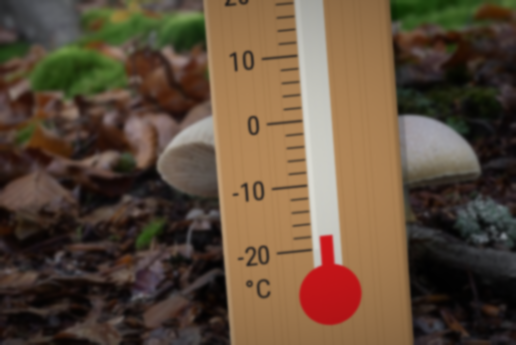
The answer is -18 °C
